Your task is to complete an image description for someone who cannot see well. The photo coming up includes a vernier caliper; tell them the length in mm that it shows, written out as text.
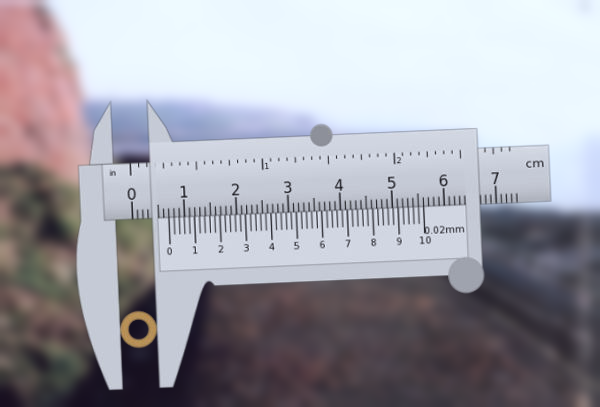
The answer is 7.0 mm
